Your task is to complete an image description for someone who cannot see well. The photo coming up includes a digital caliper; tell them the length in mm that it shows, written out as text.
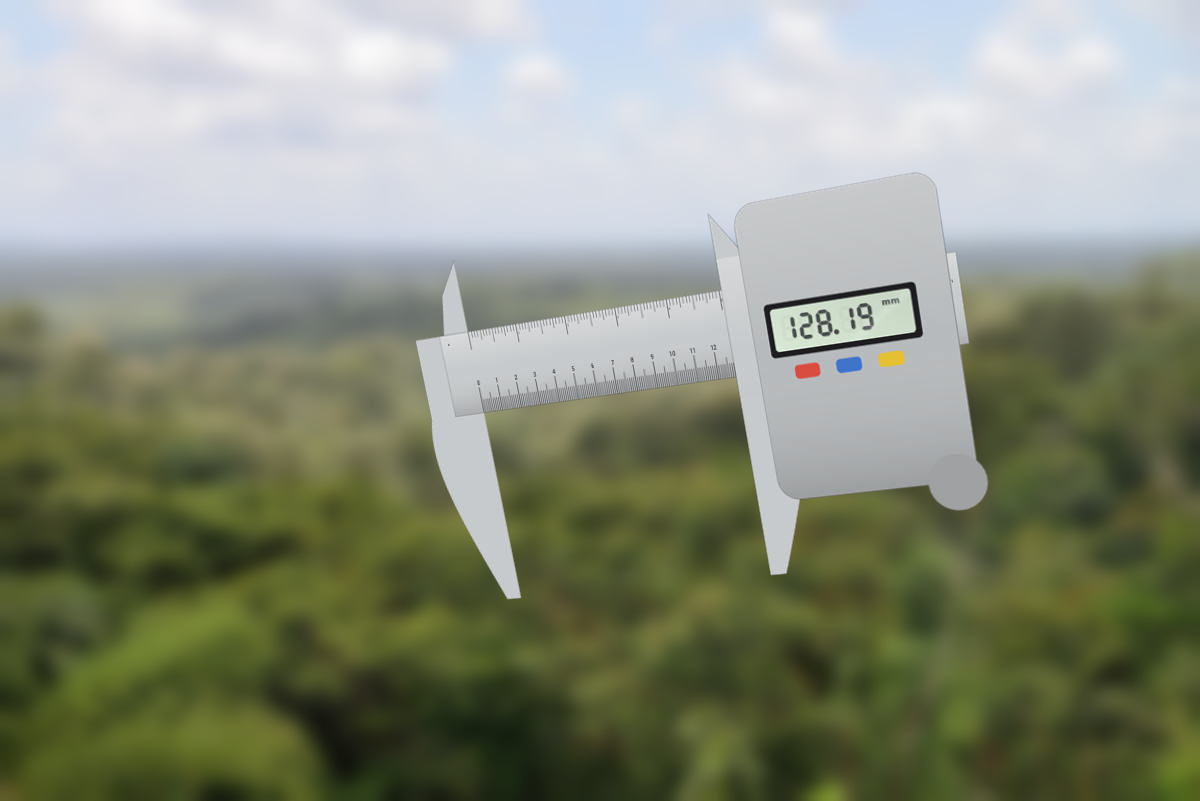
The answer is 128.19 mm
